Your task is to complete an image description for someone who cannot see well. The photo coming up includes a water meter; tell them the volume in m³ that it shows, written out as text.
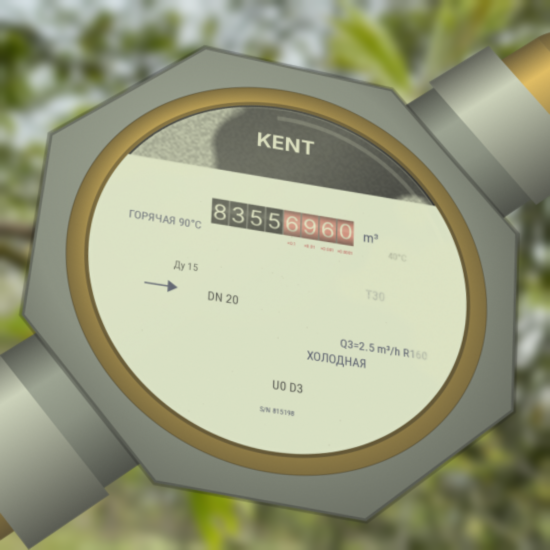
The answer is 8355.6960 m³
